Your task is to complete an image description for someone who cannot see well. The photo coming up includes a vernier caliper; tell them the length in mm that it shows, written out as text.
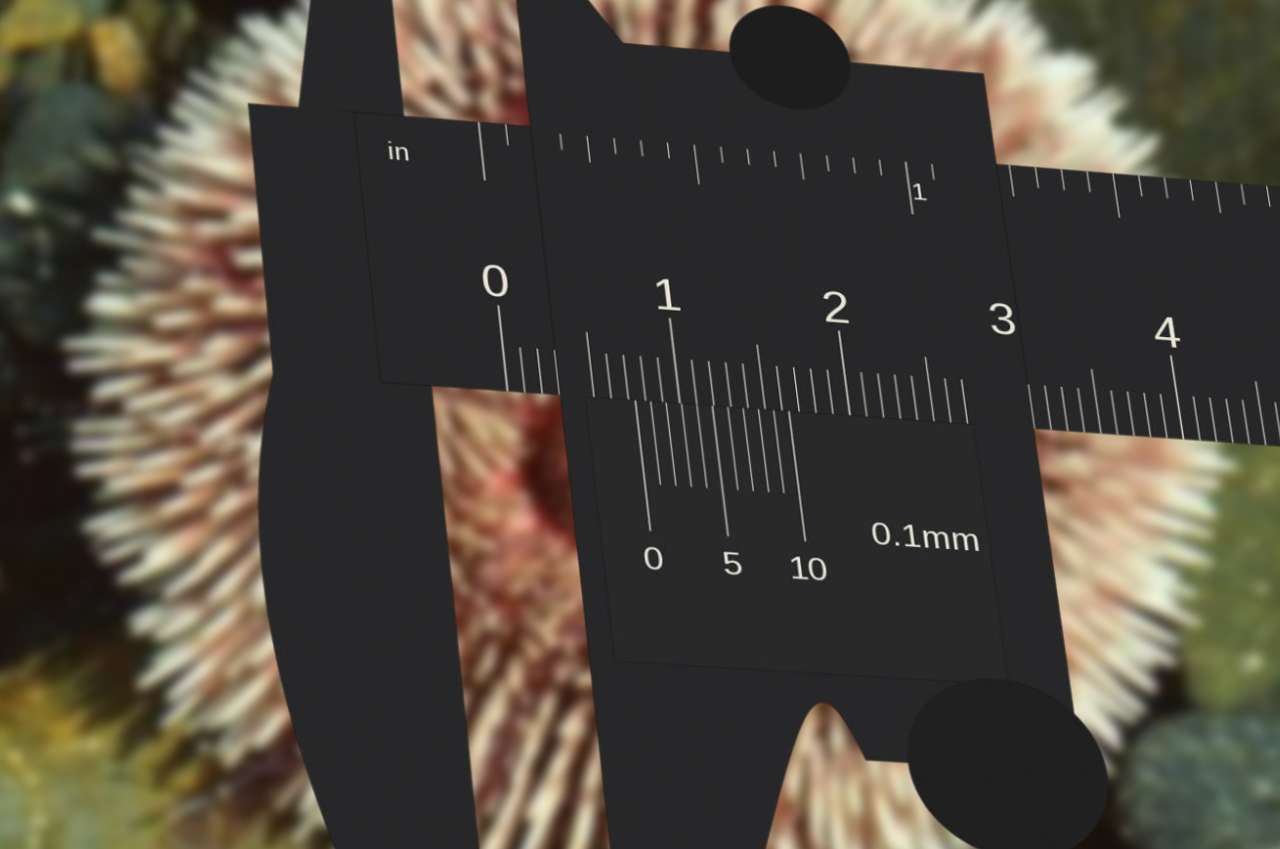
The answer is 7.4 mm
